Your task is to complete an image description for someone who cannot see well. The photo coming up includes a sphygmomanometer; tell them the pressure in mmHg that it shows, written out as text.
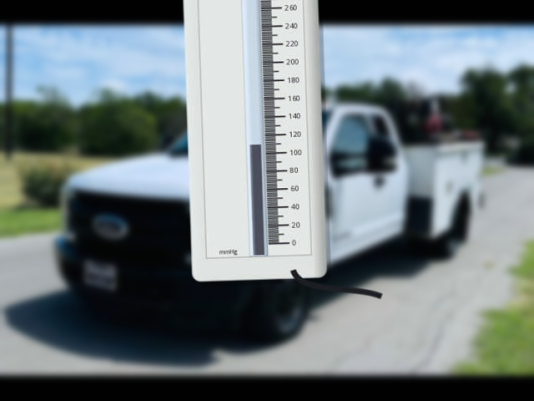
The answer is 110 mmHg
